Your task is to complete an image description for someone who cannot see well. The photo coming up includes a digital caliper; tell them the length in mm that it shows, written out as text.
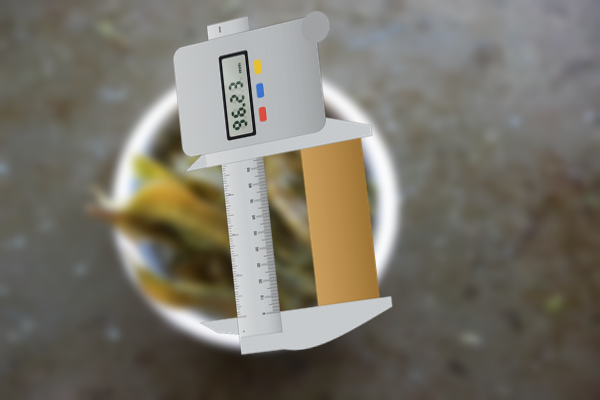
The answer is 96.23 mm
